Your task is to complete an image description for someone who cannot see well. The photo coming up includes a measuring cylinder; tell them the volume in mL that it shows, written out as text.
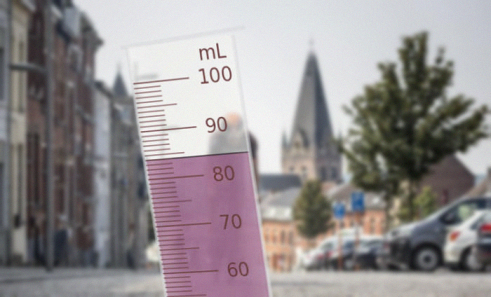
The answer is 84 mL
